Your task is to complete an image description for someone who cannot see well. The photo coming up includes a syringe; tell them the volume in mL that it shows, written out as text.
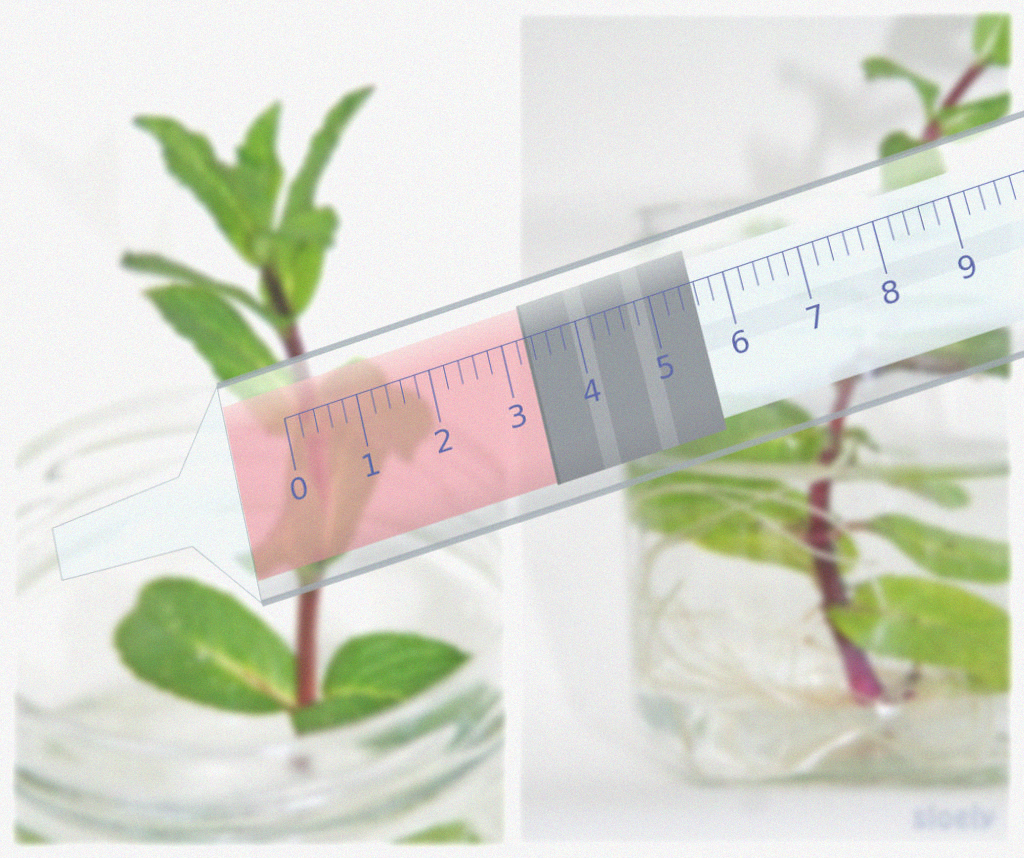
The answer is 3.3 mL
